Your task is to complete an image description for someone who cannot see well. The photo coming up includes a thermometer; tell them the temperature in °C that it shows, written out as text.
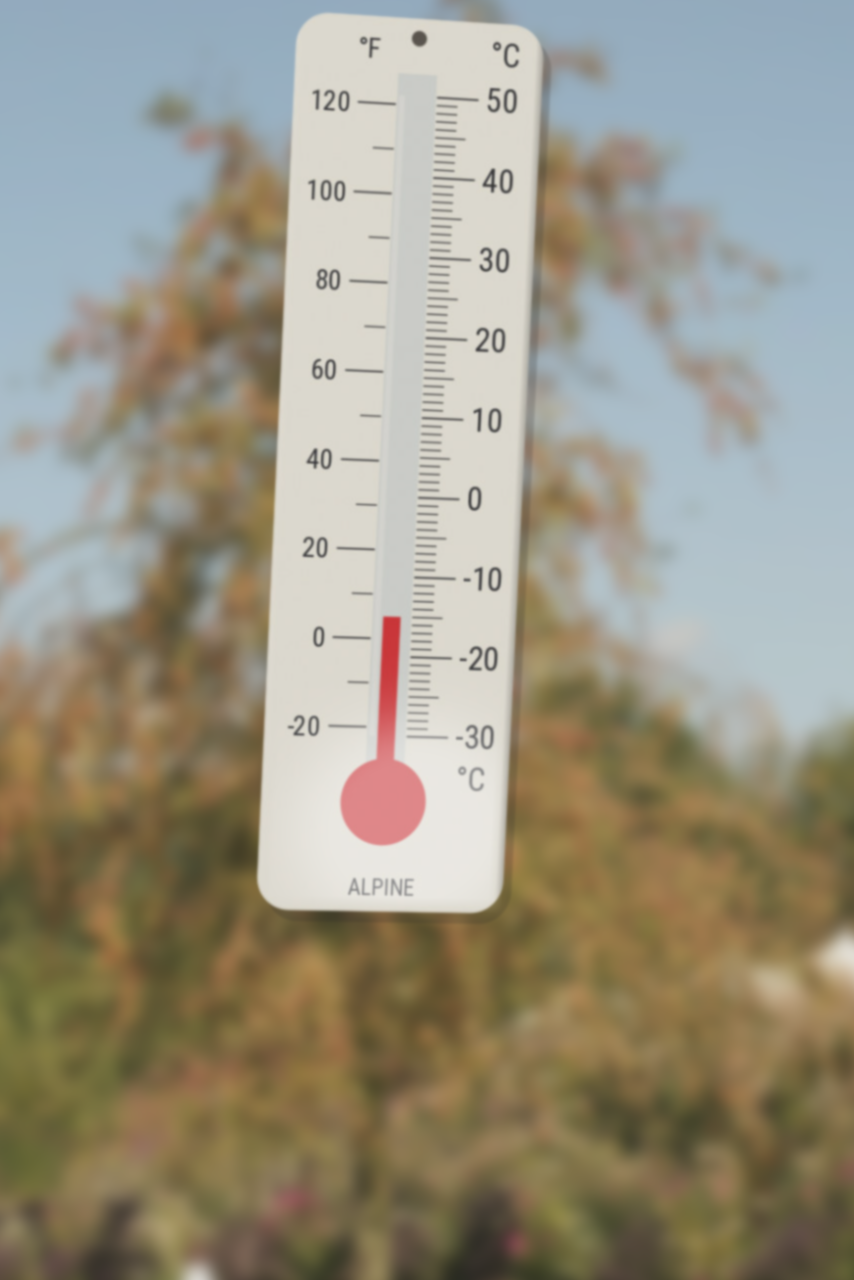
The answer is -15 °C
